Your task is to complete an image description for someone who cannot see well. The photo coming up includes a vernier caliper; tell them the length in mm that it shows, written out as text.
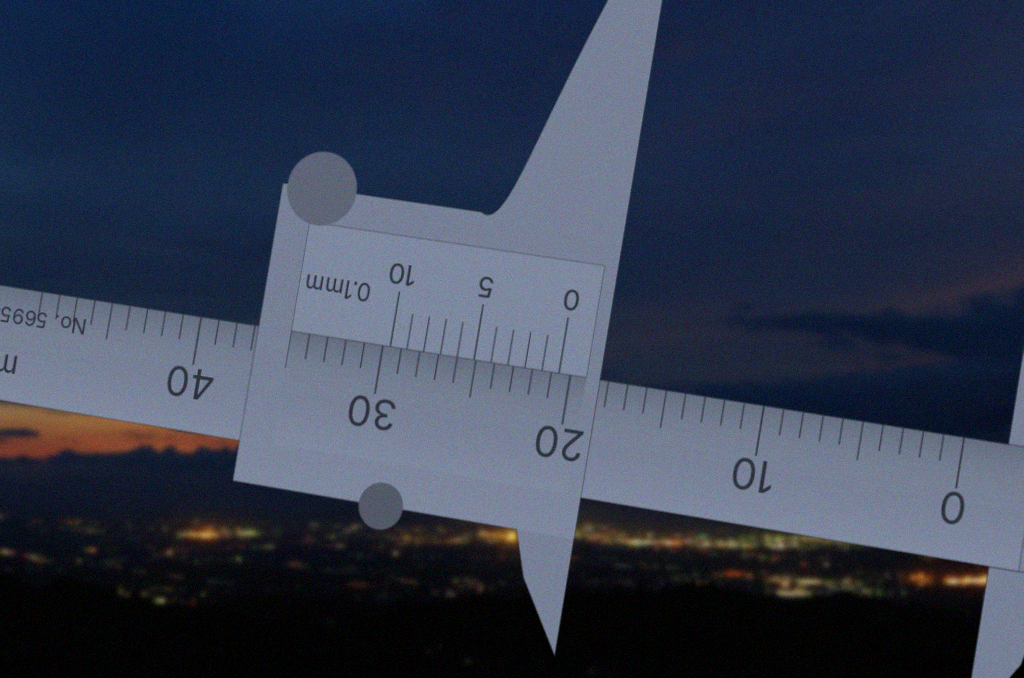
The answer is 20.6 mm
